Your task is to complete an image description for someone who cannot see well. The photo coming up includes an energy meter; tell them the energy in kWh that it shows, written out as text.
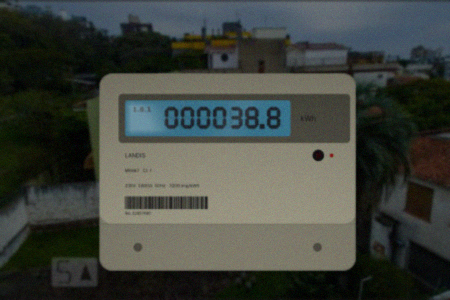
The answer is 38.8 kWh
